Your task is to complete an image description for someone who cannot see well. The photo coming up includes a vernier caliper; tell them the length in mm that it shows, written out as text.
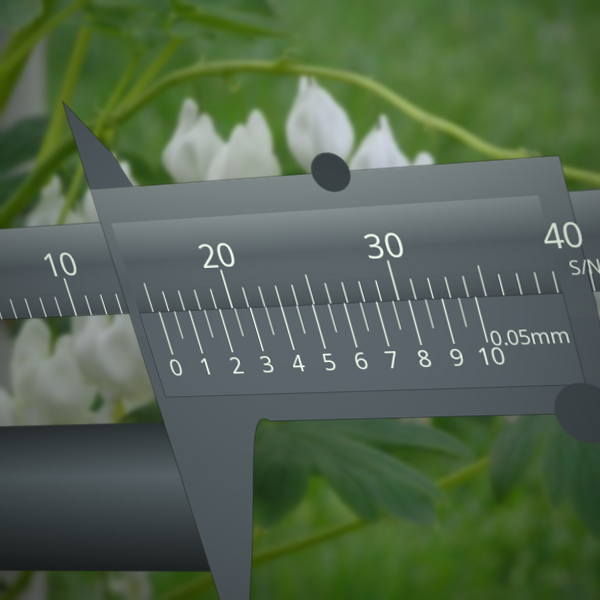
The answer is 15.4 mm
